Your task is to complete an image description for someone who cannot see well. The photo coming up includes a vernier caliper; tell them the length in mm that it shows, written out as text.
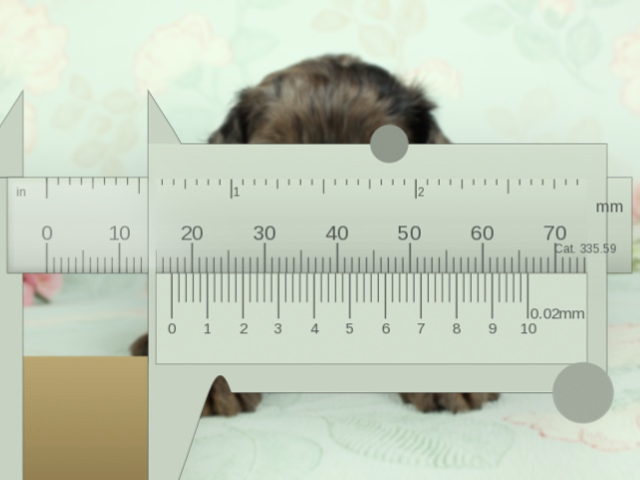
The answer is 17.2 mm
